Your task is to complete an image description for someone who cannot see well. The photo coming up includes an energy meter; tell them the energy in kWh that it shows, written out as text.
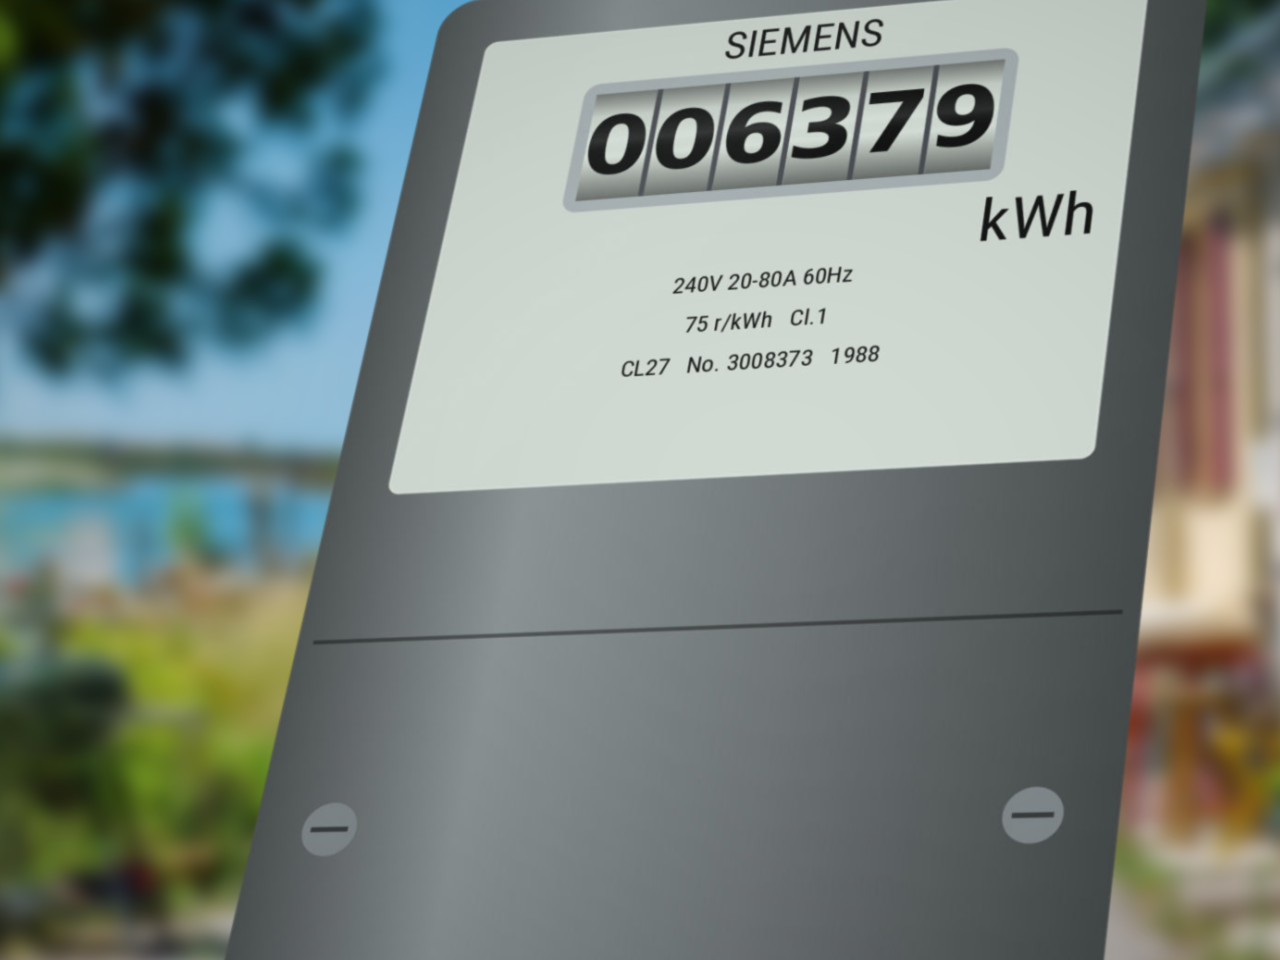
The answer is 6379 kWh
